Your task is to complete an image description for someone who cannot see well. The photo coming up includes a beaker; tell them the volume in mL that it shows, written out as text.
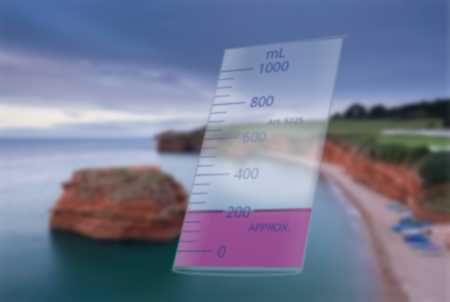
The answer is 200 mL
